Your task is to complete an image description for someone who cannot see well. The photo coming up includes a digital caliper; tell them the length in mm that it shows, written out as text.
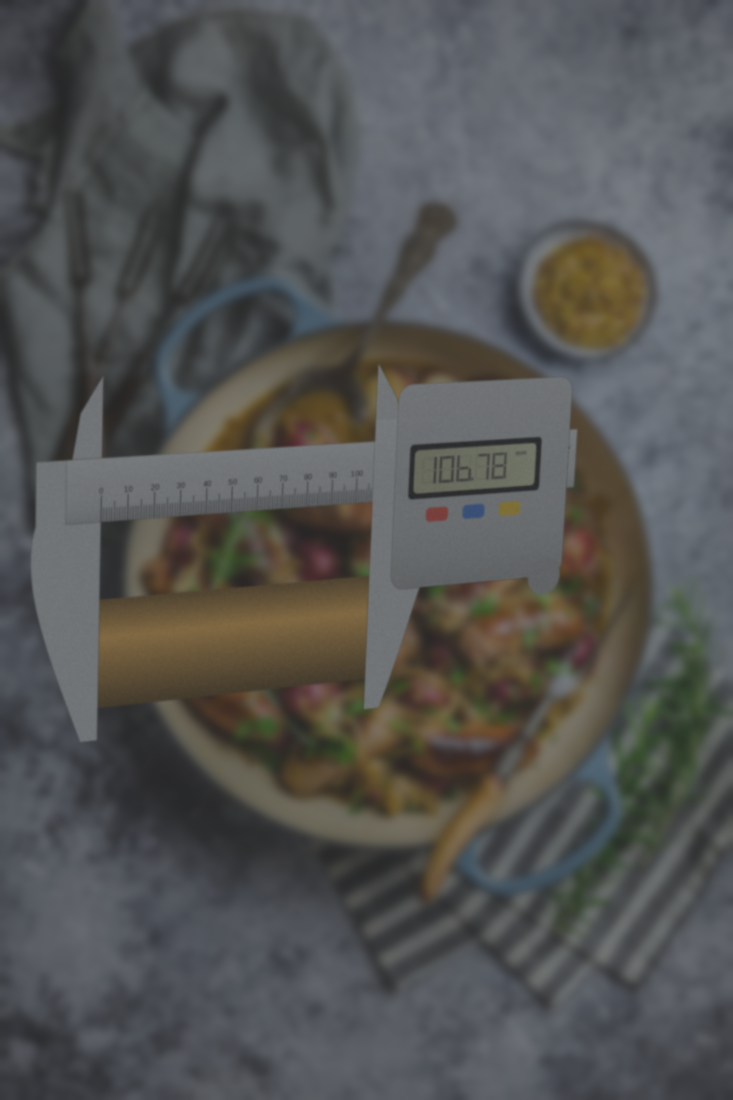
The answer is 106.78 mm
